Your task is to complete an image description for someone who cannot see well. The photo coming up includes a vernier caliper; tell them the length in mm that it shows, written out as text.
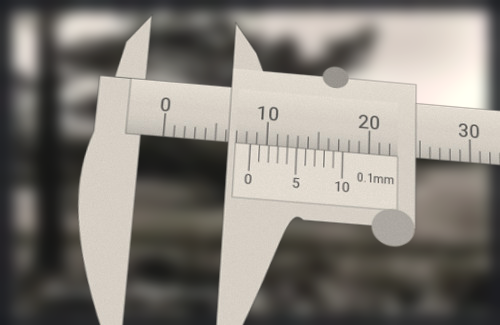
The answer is 8.4 mm
